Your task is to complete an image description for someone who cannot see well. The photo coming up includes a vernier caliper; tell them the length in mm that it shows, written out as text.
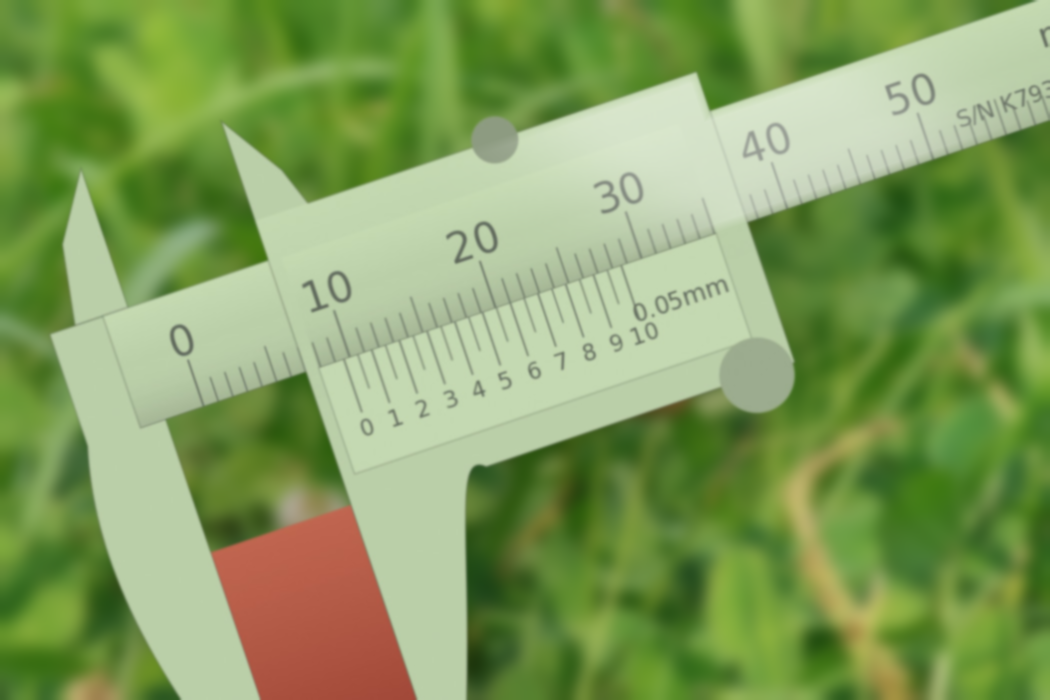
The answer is 9.6 mm
